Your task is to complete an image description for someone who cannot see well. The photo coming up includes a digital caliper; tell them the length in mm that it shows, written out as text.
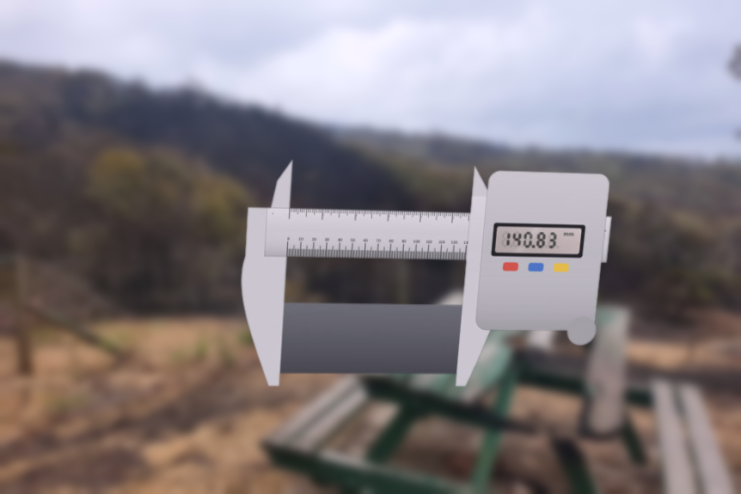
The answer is 140.83 mm
